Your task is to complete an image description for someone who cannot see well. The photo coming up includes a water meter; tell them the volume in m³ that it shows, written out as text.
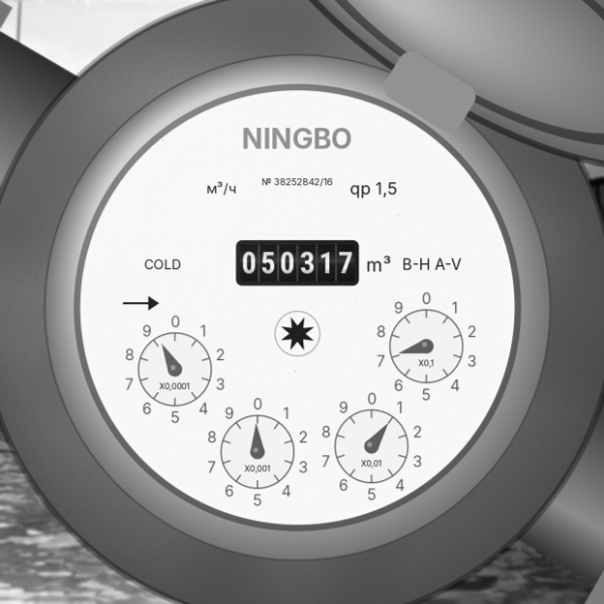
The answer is 50317.7099 m³
